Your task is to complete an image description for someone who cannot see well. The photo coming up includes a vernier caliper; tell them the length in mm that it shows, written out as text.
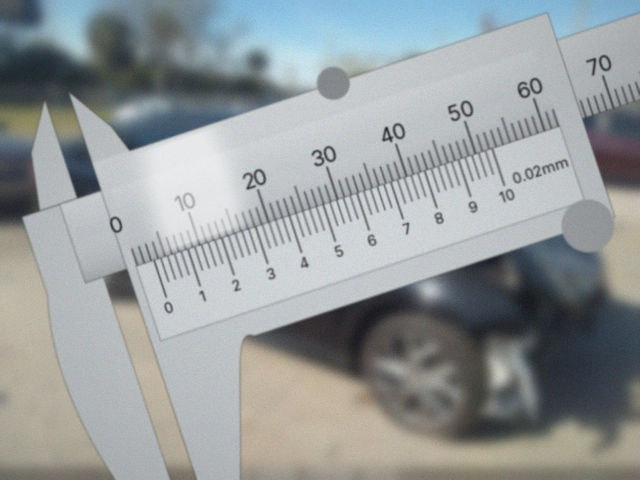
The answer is 3.4 mm
